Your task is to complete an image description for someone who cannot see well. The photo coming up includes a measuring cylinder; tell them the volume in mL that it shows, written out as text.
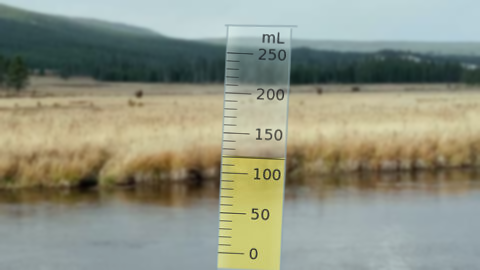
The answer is 120 mL
